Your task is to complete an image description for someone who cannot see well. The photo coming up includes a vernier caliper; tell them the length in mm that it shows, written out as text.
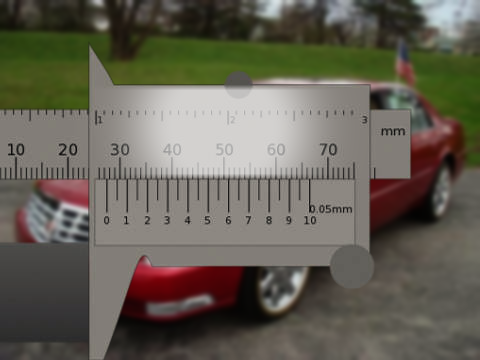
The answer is 27.5 mm
